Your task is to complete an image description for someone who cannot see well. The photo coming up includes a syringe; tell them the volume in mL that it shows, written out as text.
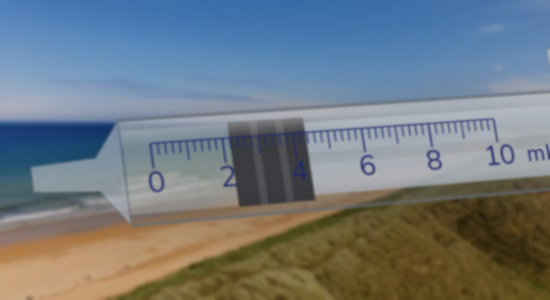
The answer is 2.2 mL
